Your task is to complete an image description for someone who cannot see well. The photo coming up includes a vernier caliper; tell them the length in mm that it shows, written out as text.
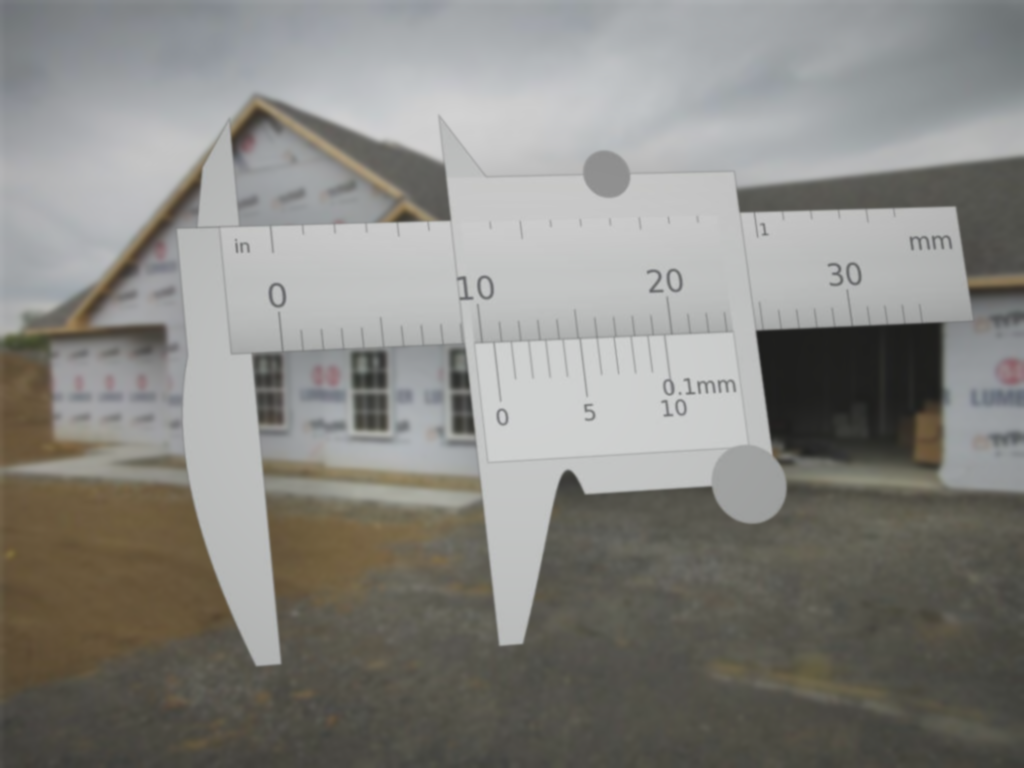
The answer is 10.6 mm
